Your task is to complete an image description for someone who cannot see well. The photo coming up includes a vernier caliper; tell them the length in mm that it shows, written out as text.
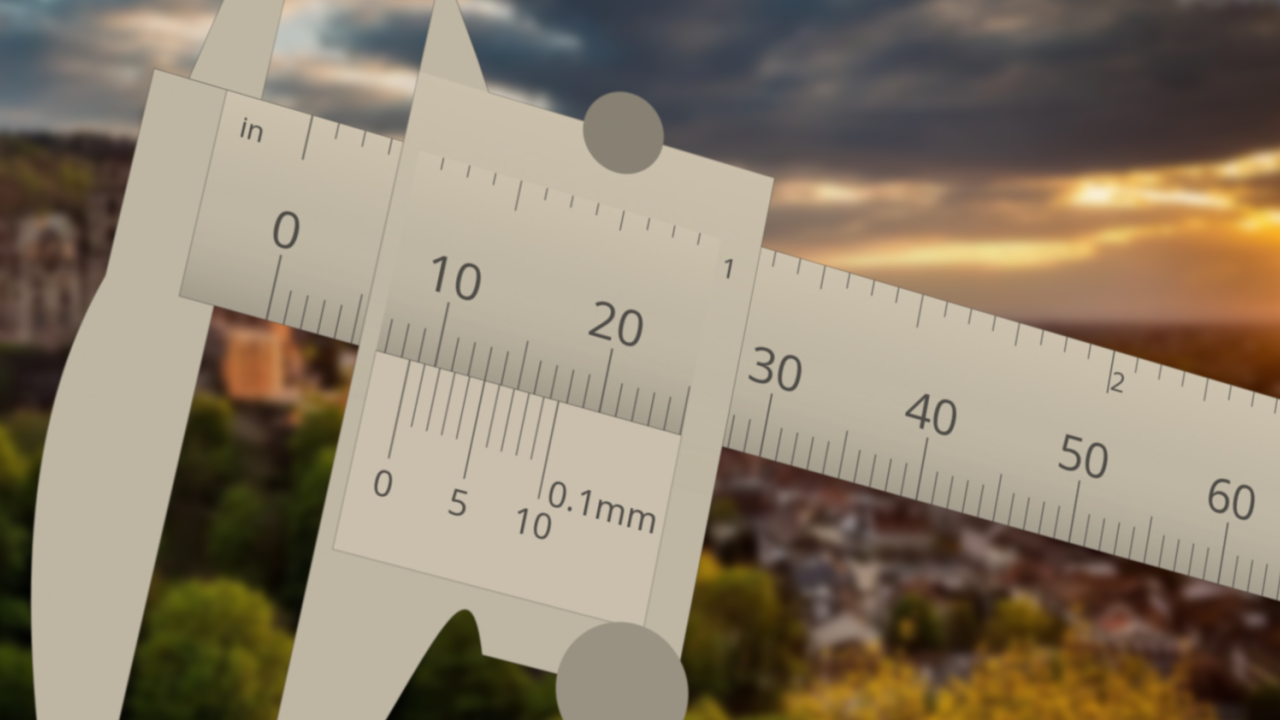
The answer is 8.5 mm
